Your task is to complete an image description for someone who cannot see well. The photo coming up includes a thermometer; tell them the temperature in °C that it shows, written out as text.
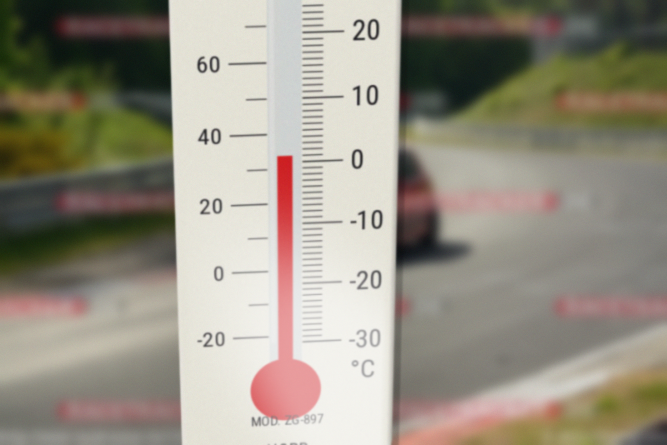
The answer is 1 °C
